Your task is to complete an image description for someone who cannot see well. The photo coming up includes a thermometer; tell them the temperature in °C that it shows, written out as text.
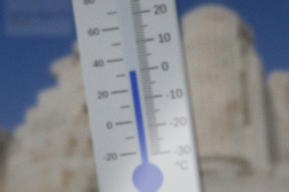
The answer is 0 °C
